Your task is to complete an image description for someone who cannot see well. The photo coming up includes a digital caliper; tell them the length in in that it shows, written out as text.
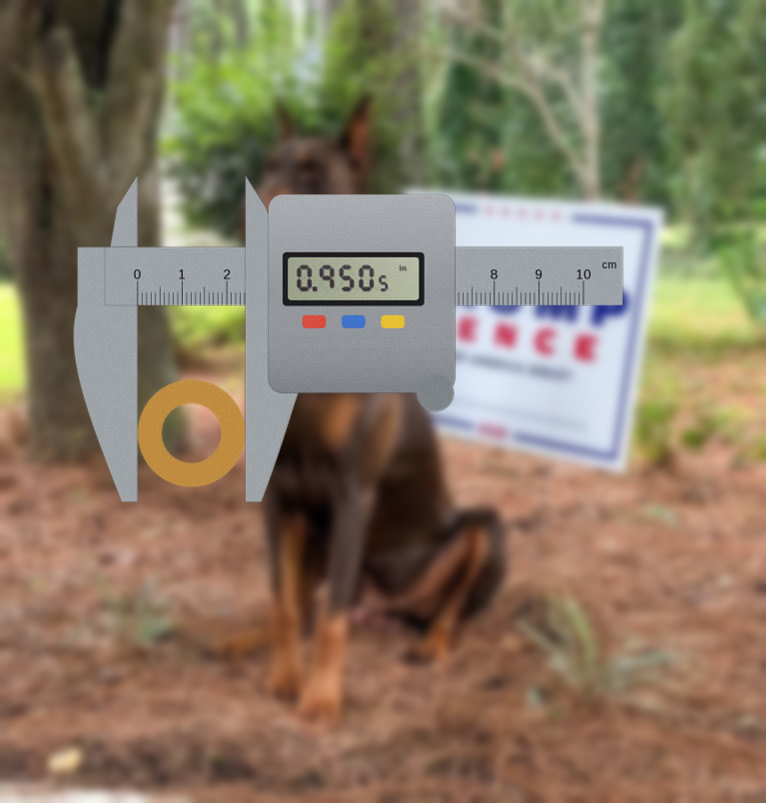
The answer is 0.9505 in
